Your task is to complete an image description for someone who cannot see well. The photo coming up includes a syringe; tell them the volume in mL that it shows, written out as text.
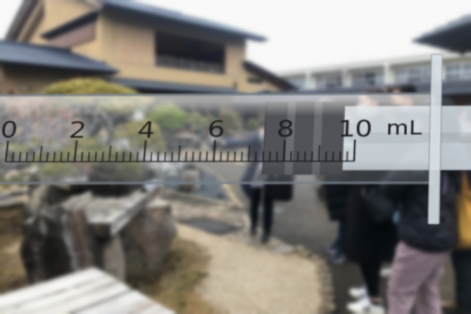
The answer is 7.4 mL
